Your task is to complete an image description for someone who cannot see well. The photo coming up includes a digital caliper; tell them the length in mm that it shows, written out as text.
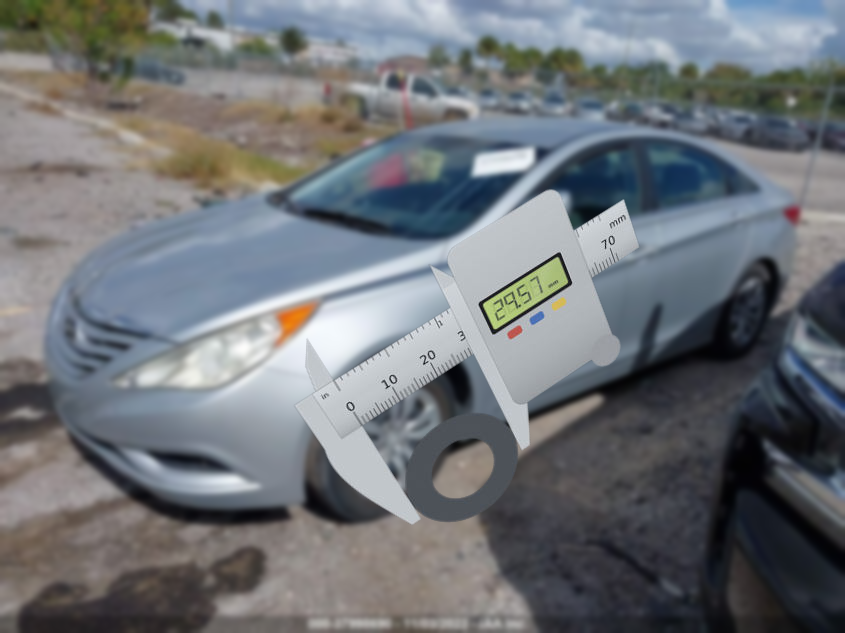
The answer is 29.57 mm
